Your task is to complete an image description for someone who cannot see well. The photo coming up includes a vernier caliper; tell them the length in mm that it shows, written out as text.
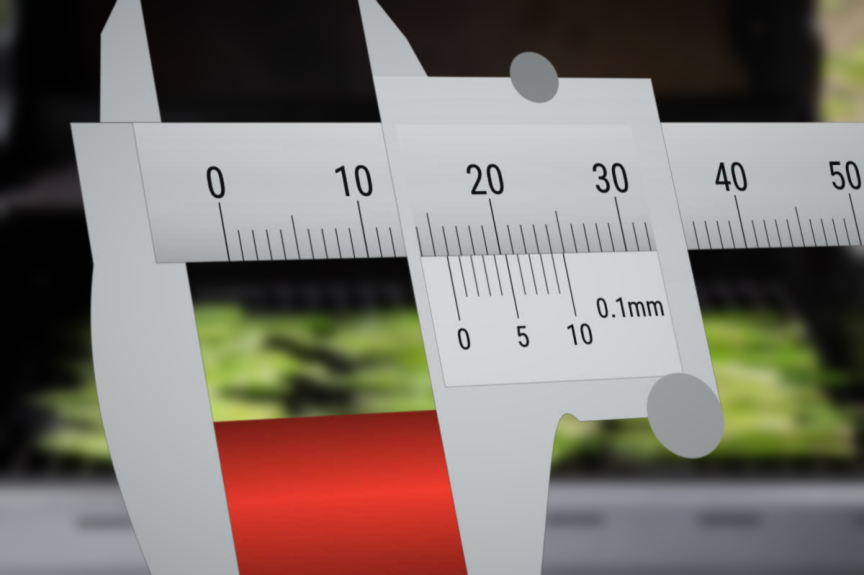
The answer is 15.9 mm
